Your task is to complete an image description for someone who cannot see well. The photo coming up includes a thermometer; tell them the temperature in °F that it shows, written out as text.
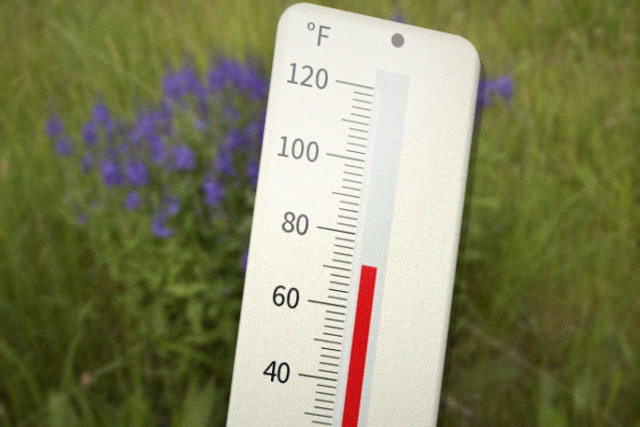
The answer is 72 °F
